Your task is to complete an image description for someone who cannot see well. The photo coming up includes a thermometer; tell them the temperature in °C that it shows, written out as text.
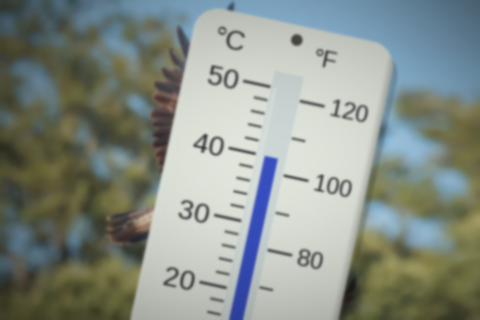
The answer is 40 °C
